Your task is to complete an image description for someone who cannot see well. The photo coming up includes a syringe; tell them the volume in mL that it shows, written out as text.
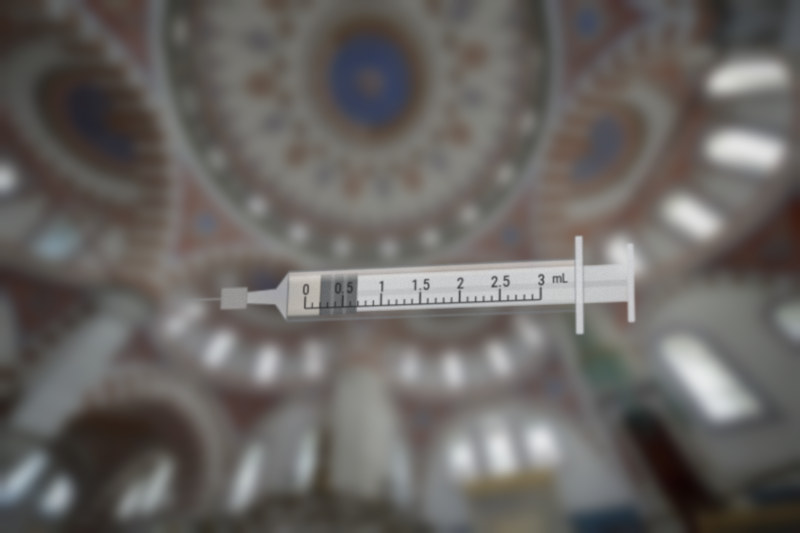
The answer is 0.2 mL
